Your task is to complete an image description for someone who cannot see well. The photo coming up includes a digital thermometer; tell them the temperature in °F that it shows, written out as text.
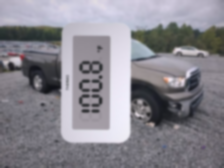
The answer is 100.8 °F
